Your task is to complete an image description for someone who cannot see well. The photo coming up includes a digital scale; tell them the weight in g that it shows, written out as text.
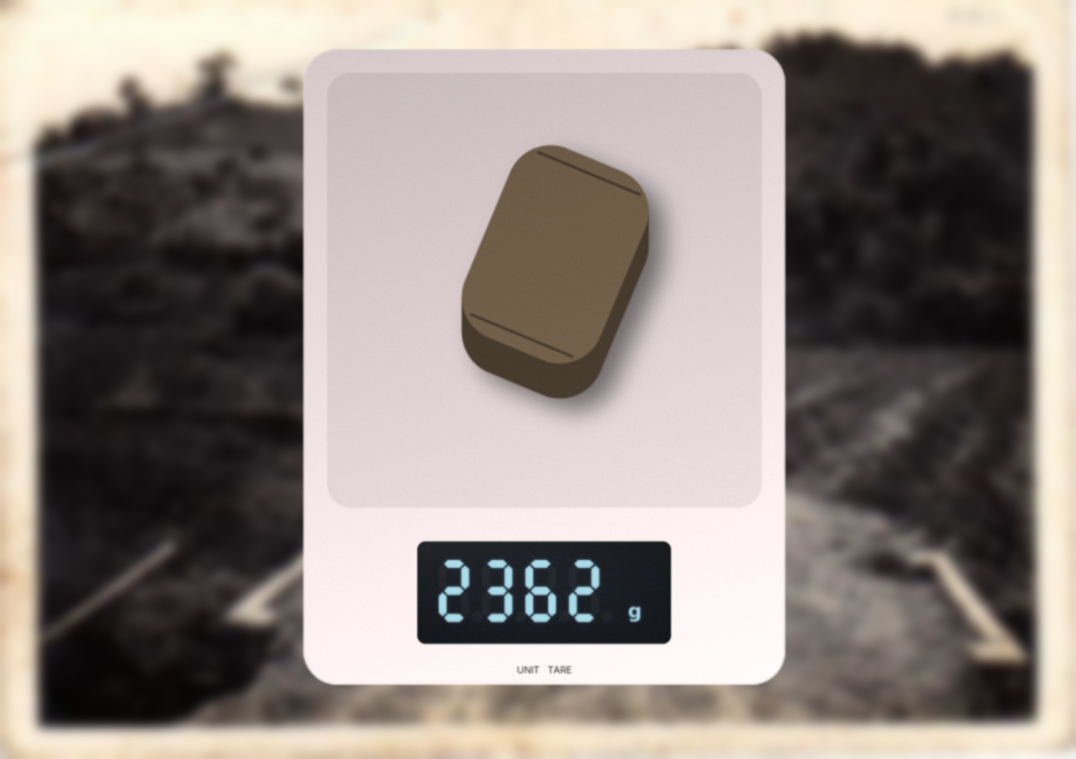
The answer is 2362 g
